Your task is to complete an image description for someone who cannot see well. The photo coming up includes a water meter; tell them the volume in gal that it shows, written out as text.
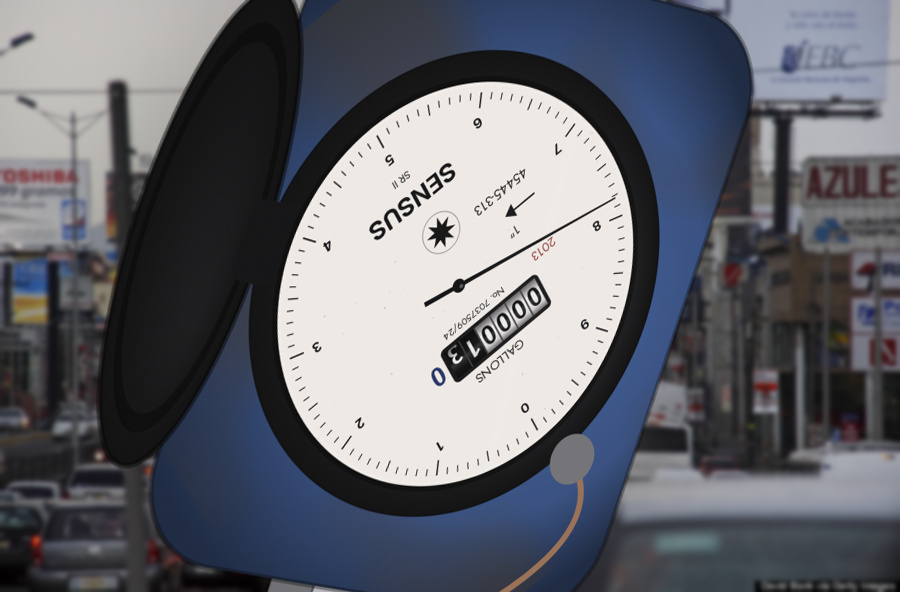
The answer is 127.8 gal
